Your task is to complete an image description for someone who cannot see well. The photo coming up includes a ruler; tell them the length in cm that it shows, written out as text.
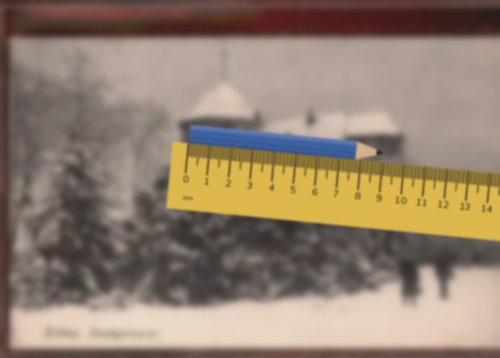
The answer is 9 cm
